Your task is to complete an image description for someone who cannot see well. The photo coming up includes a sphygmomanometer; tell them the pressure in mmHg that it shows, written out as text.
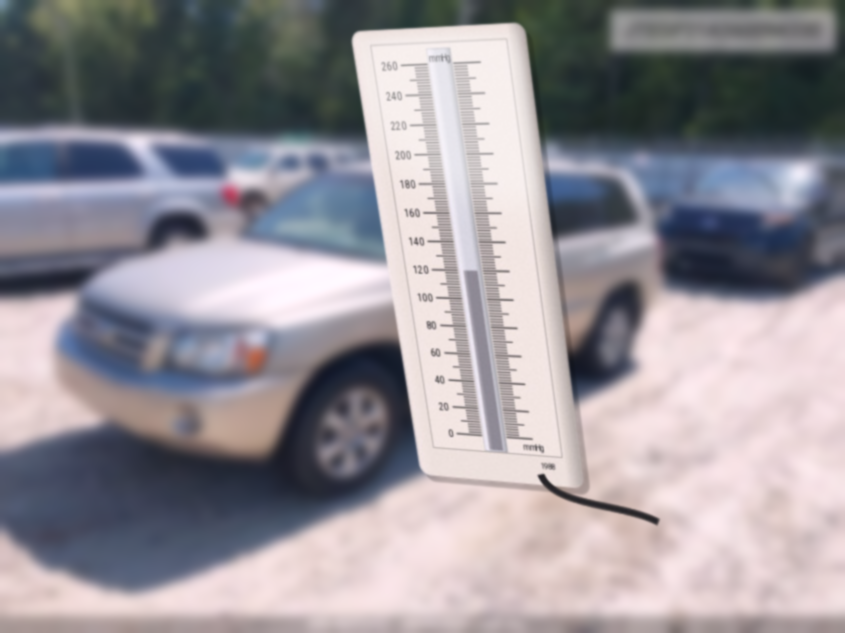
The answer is 120 mmHg
